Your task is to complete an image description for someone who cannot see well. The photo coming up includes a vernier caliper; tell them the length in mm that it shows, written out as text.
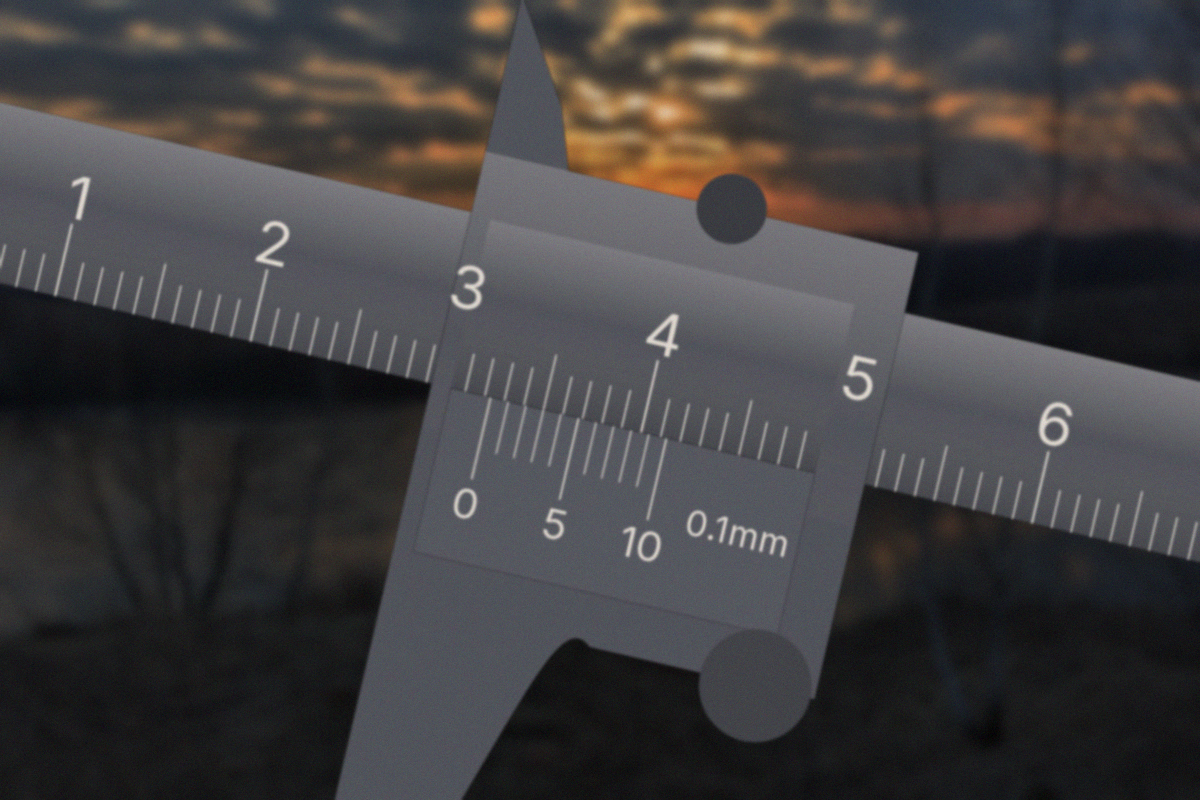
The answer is 32.3 mm
